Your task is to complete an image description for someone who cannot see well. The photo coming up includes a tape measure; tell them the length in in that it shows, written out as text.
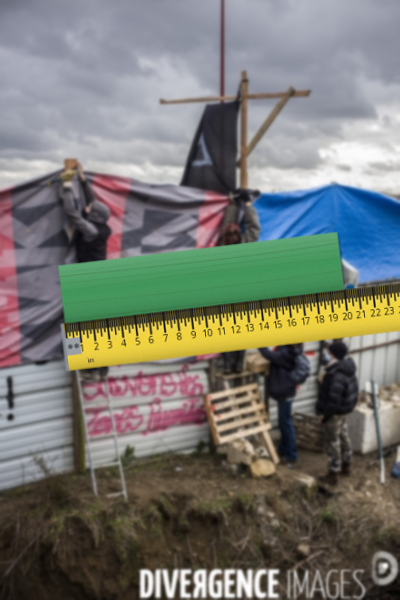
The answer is 20 in
